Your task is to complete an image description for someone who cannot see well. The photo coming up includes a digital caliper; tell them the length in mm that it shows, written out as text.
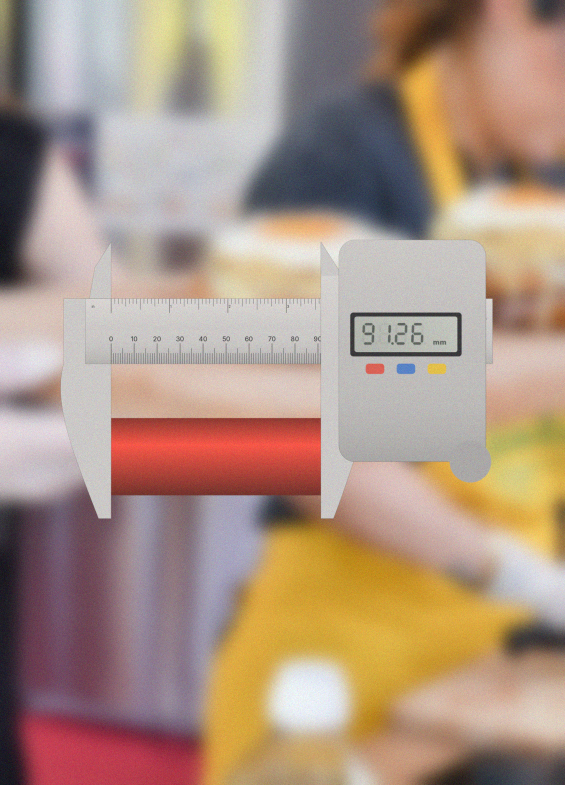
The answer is 91.26 mm
